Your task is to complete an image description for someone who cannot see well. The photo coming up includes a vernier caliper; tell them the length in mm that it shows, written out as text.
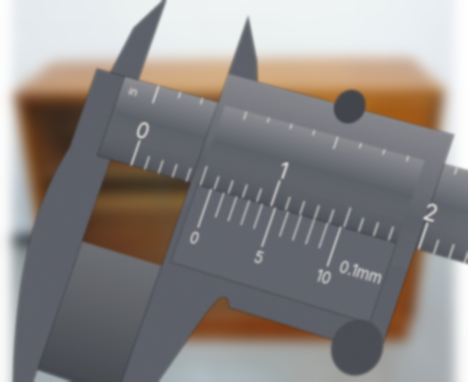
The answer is 5.8 mm
